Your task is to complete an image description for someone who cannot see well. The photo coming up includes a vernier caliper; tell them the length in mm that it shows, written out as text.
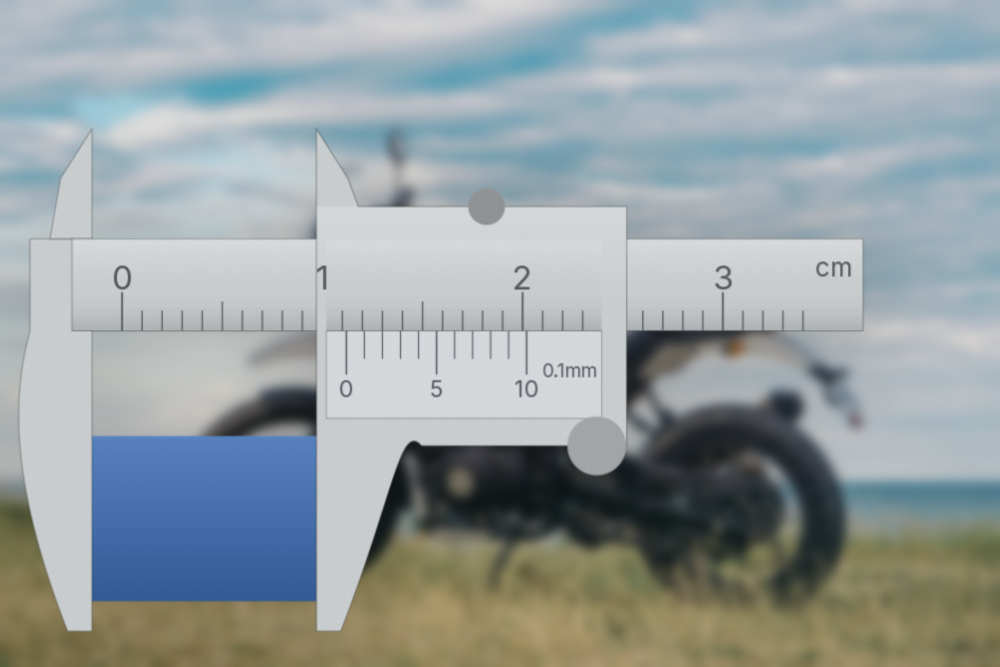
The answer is 11.2 mm
